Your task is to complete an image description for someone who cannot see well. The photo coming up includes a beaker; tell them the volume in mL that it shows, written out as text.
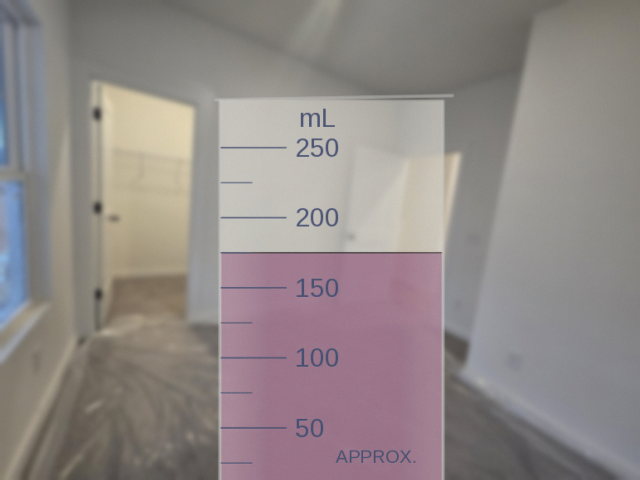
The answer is 175 mL
